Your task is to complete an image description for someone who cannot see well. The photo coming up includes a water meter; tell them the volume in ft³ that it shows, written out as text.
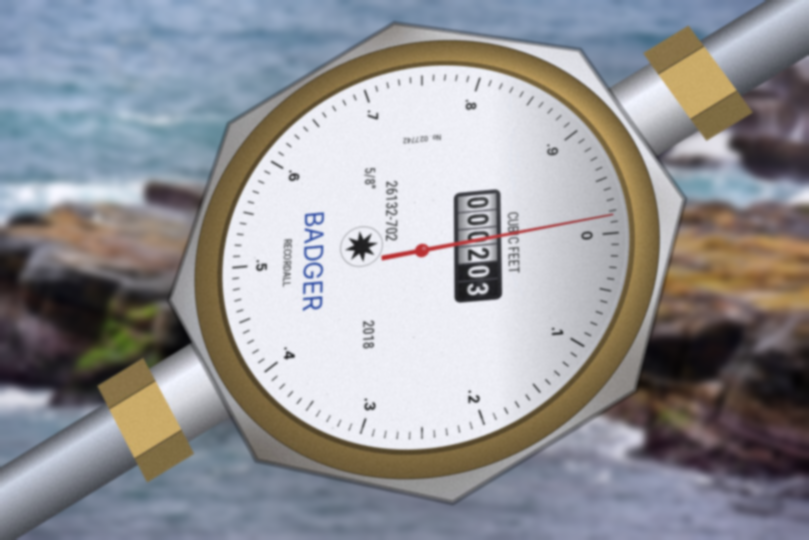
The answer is 202.98 ft³
